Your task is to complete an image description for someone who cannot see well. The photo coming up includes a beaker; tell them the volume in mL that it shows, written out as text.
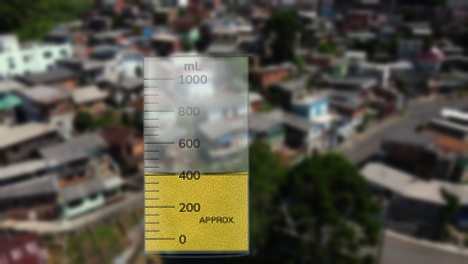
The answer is 400 mL
